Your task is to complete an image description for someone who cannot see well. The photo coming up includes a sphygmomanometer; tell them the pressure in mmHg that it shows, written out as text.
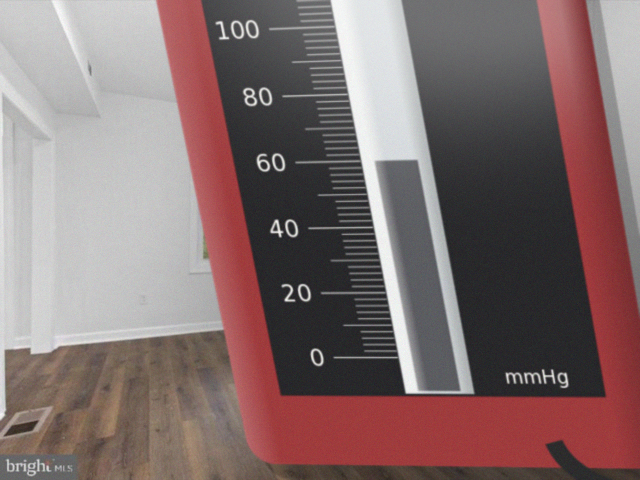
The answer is 60 mmHg
